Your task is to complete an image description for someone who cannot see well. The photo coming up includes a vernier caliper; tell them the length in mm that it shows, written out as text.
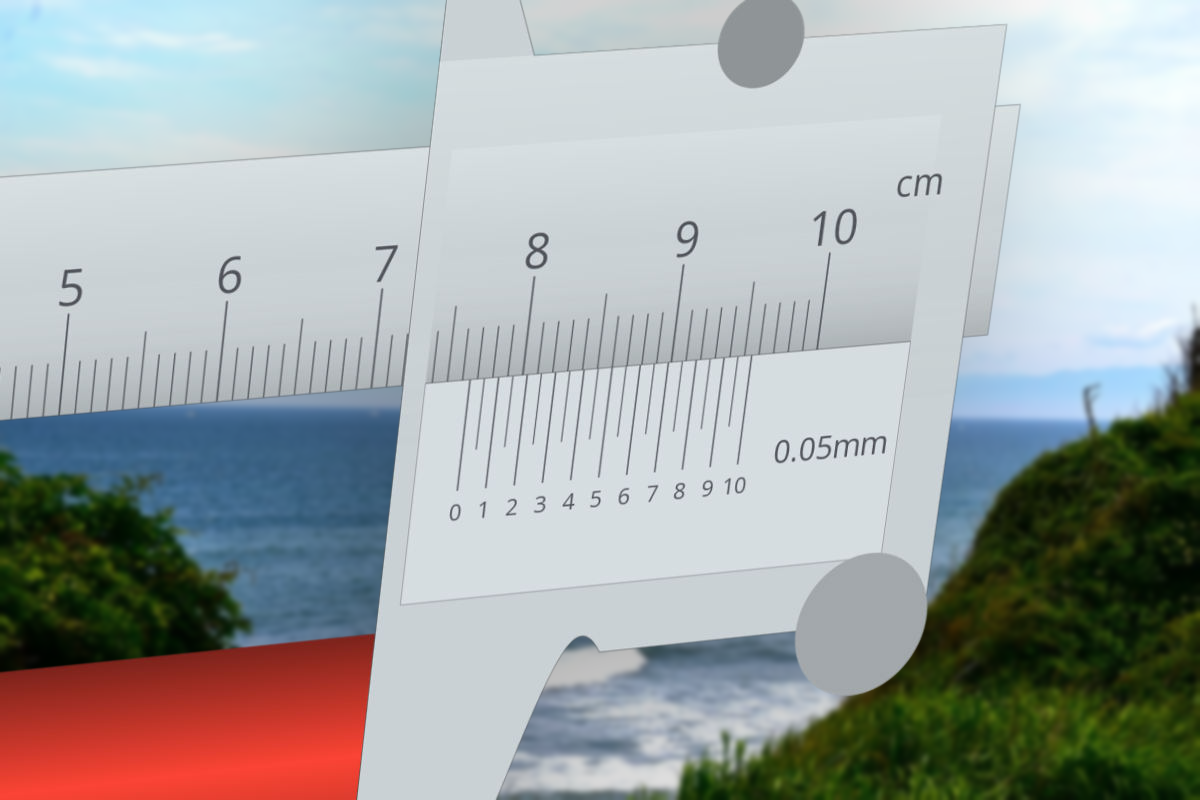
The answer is 76.5 mm
